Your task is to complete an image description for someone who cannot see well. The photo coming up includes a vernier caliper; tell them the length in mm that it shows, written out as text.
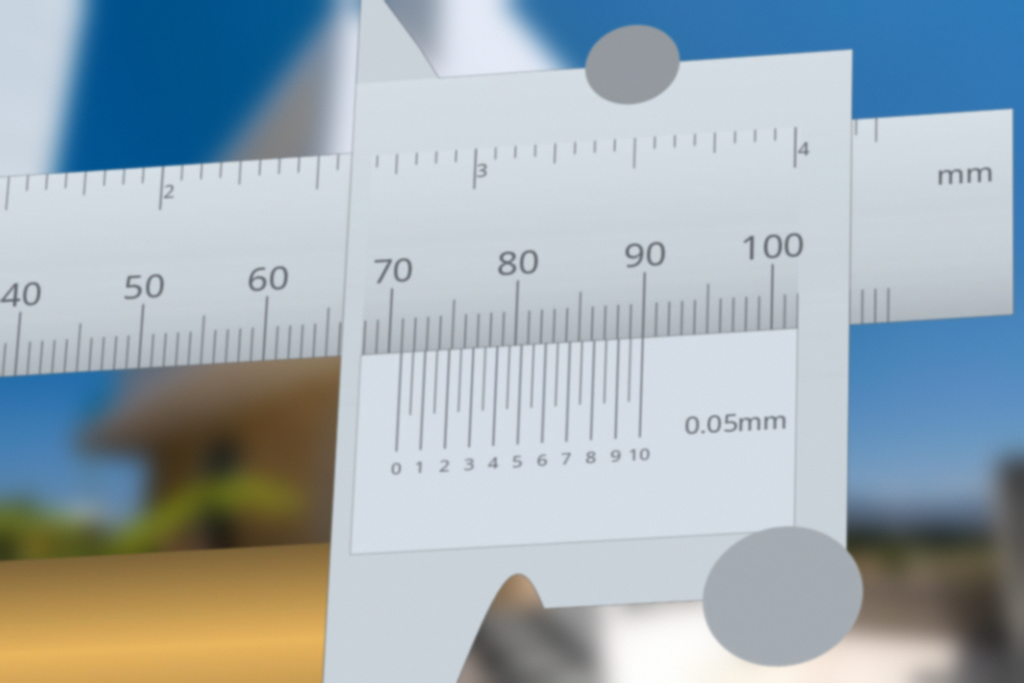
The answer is 71.0 mm
